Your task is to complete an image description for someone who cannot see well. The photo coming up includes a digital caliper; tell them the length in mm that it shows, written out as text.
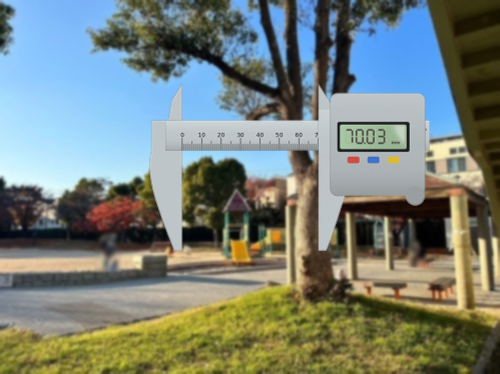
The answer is 70.03 mm
